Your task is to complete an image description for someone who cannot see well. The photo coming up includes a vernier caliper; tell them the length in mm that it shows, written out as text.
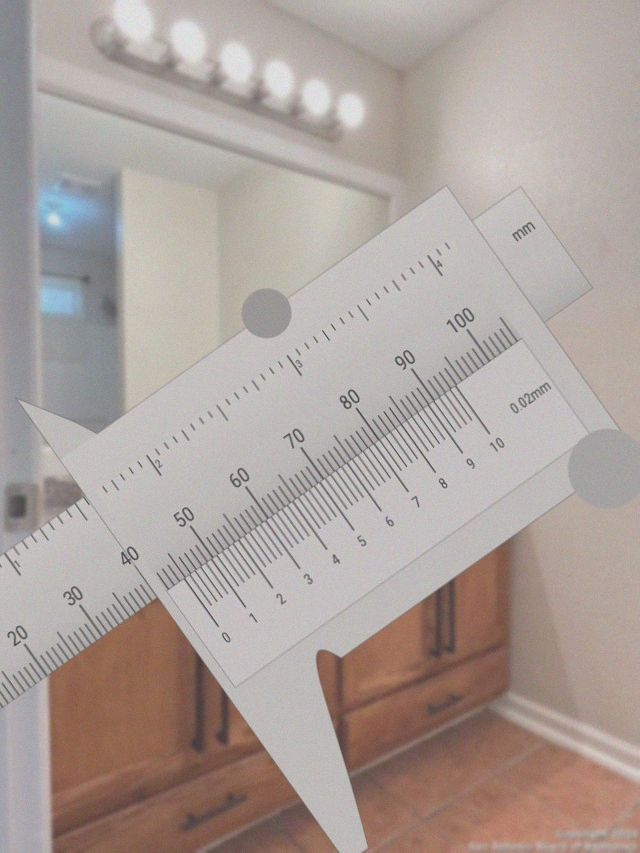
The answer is 44.8 mm
